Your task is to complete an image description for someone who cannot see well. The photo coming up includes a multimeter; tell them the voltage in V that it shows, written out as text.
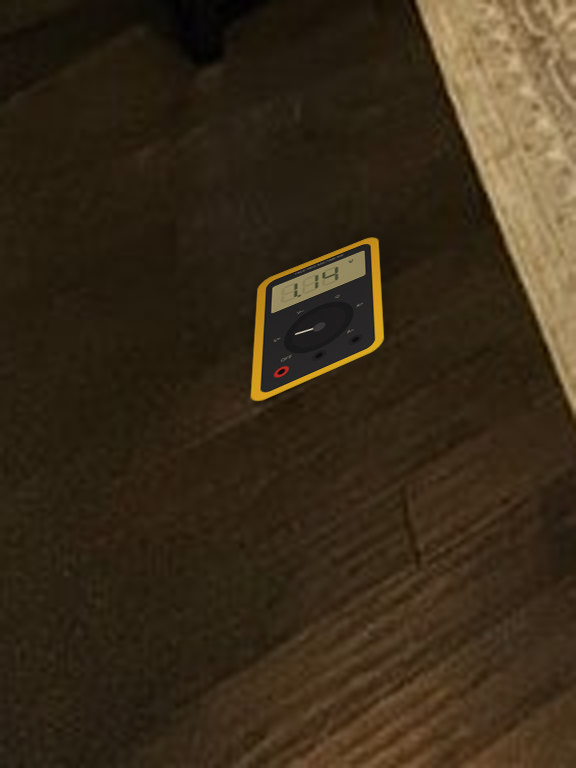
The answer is 1.14 V
